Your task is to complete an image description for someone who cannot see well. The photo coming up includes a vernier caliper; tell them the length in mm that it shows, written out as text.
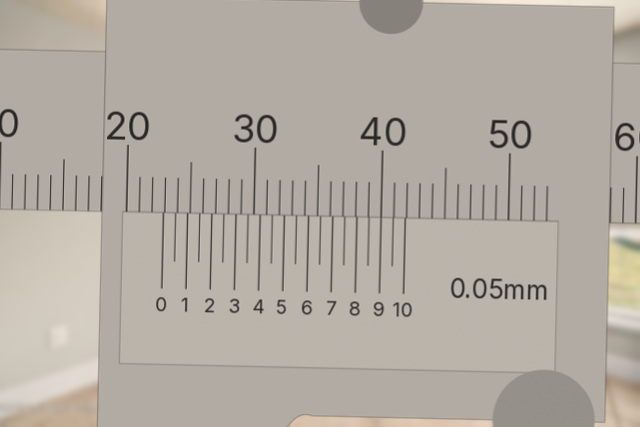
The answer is 22.9 mm
